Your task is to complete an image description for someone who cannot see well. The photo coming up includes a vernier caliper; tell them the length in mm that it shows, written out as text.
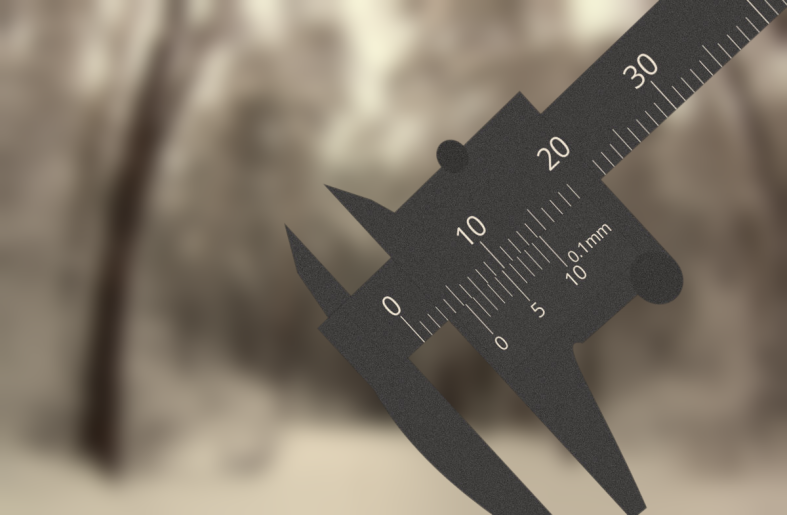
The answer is 5.2 mm
